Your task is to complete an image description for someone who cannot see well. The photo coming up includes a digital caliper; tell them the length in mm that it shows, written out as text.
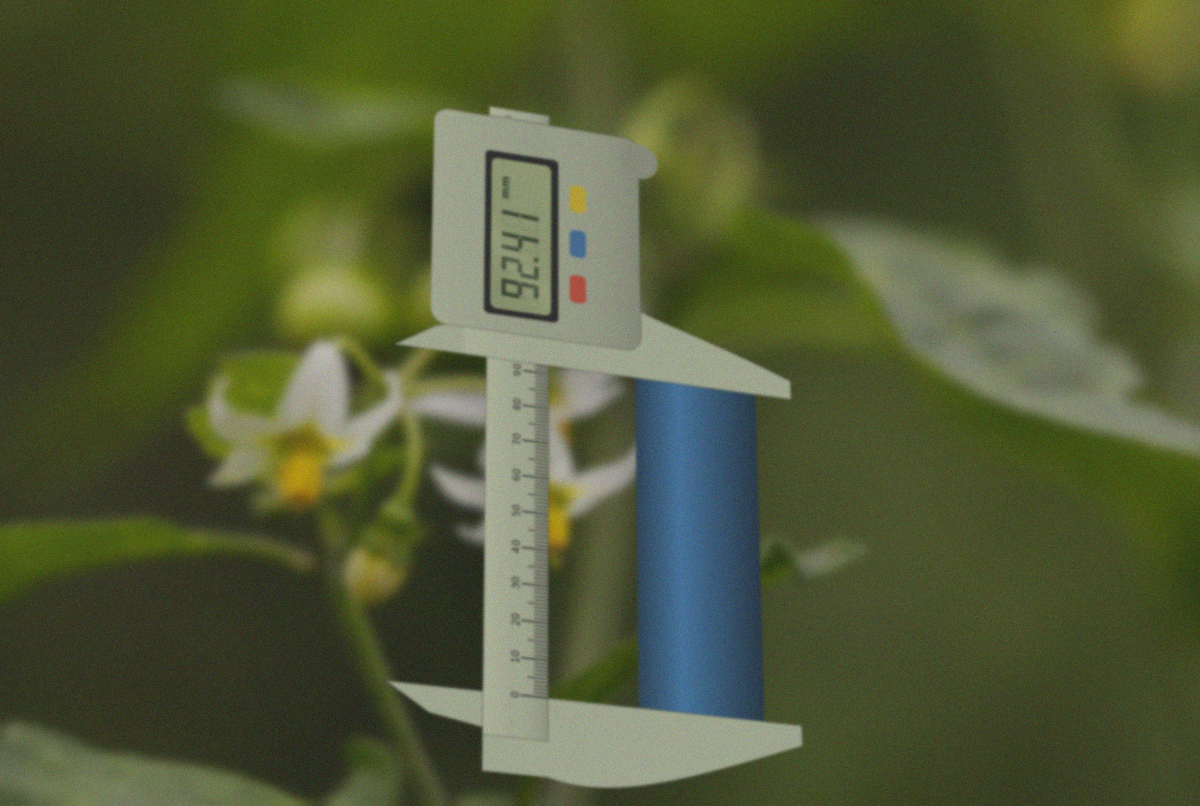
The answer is 92.41 mm
